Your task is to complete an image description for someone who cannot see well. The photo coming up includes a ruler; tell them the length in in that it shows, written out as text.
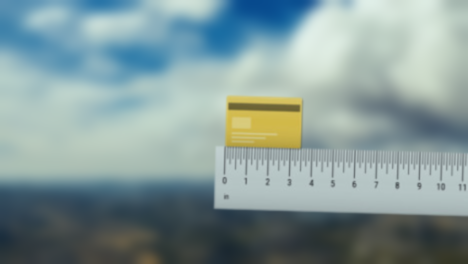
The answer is 3.5 in
